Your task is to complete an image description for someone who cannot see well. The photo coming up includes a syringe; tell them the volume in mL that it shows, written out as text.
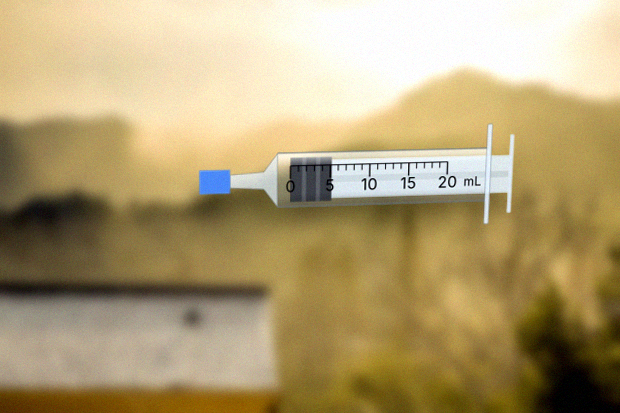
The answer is 0 mL
